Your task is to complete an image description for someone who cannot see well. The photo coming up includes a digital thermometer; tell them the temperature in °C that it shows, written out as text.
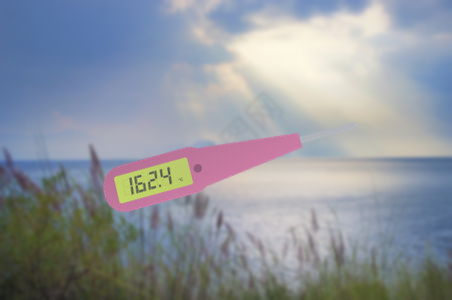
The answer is 162.4 °C
